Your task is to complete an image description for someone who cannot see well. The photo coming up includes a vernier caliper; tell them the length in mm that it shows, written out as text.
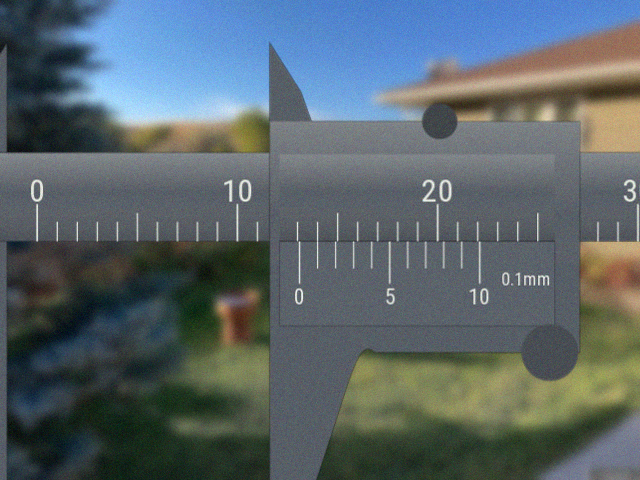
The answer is 13.1 mm
